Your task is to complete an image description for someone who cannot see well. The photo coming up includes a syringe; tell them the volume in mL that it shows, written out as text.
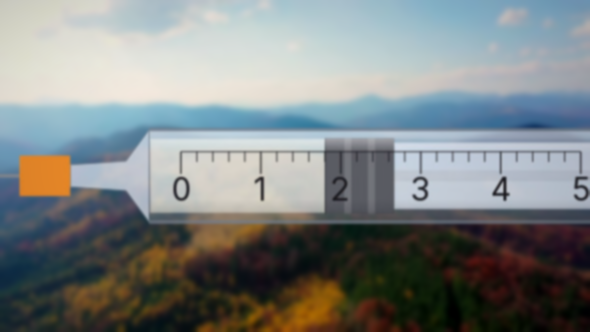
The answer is 1.8 mL
